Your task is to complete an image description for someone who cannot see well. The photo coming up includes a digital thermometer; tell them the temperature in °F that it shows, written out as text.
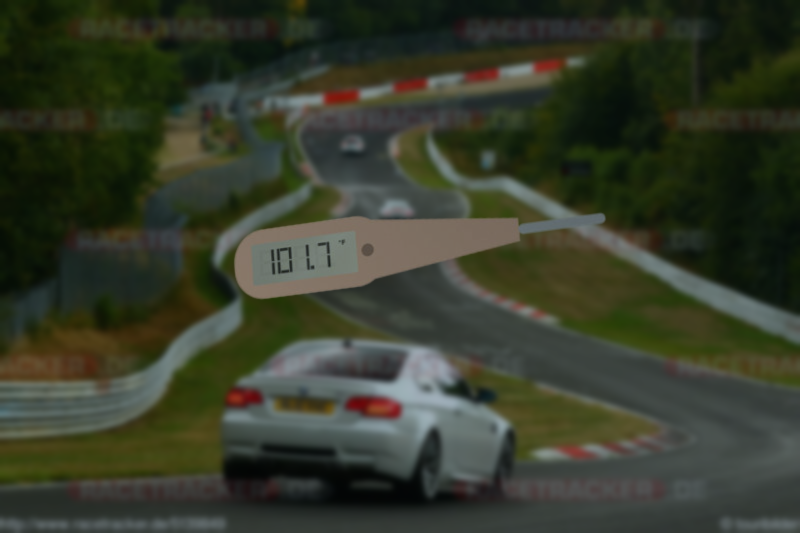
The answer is 101.7 °F
